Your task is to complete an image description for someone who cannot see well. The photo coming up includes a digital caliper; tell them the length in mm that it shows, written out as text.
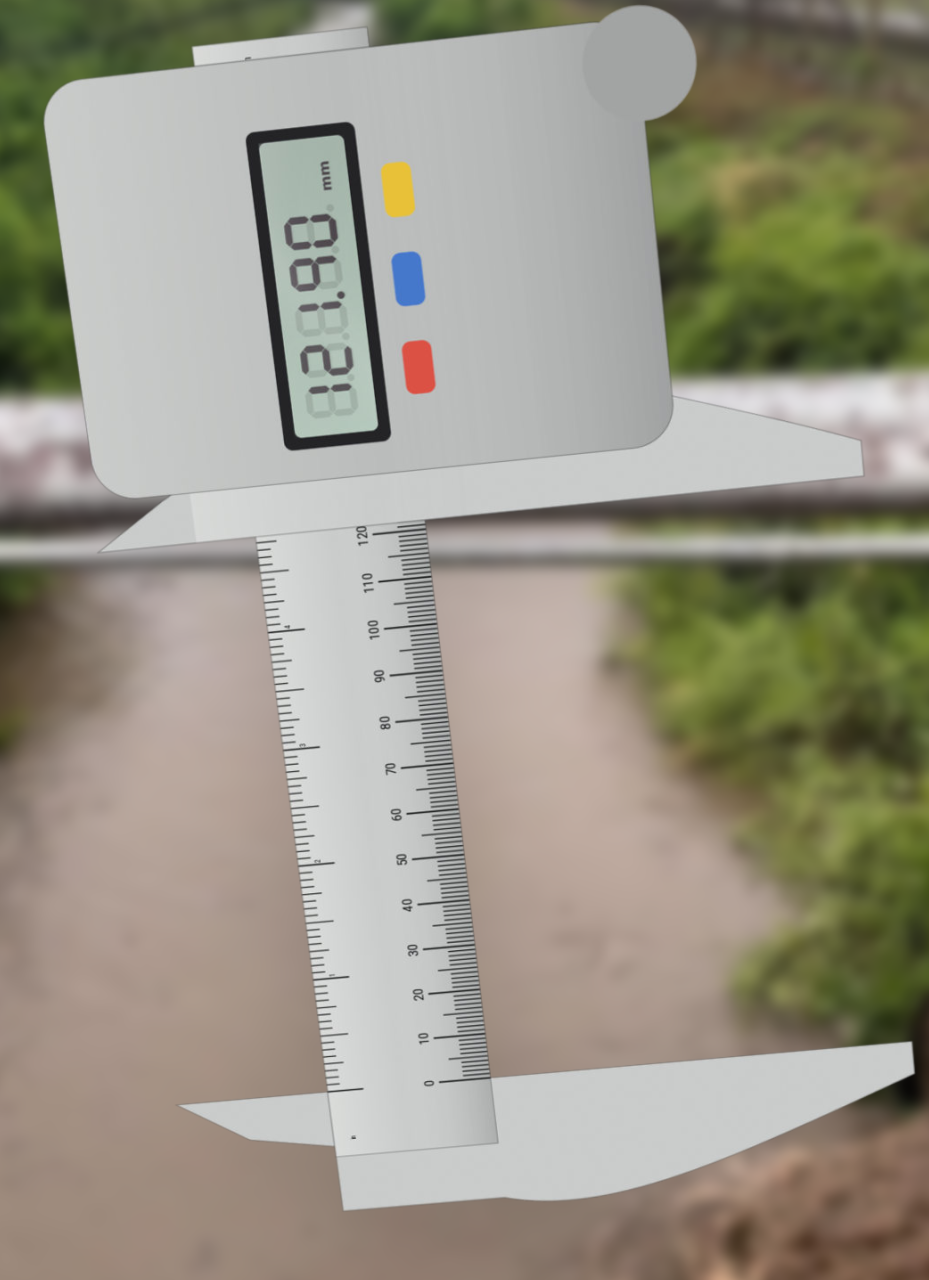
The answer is 121.90 mm
